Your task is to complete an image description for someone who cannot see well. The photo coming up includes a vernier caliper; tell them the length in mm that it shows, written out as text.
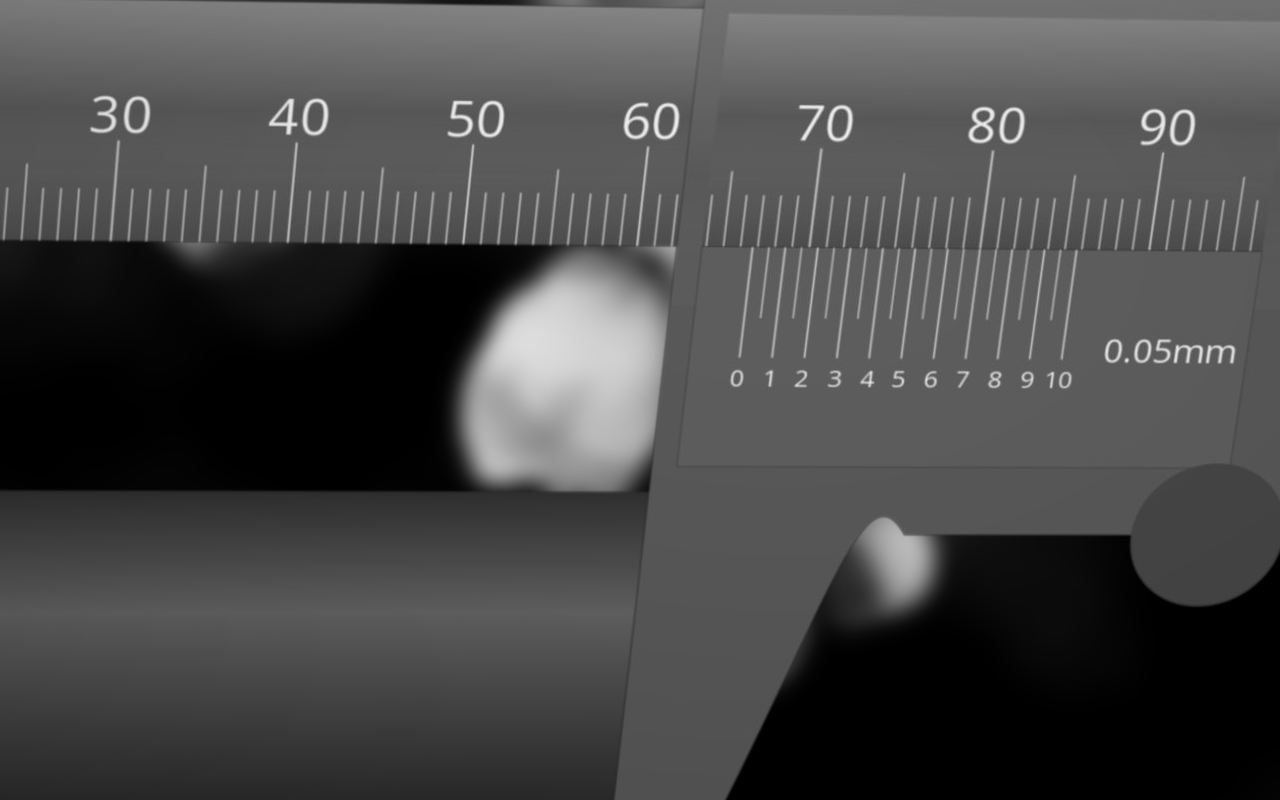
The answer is 66.7 mm
